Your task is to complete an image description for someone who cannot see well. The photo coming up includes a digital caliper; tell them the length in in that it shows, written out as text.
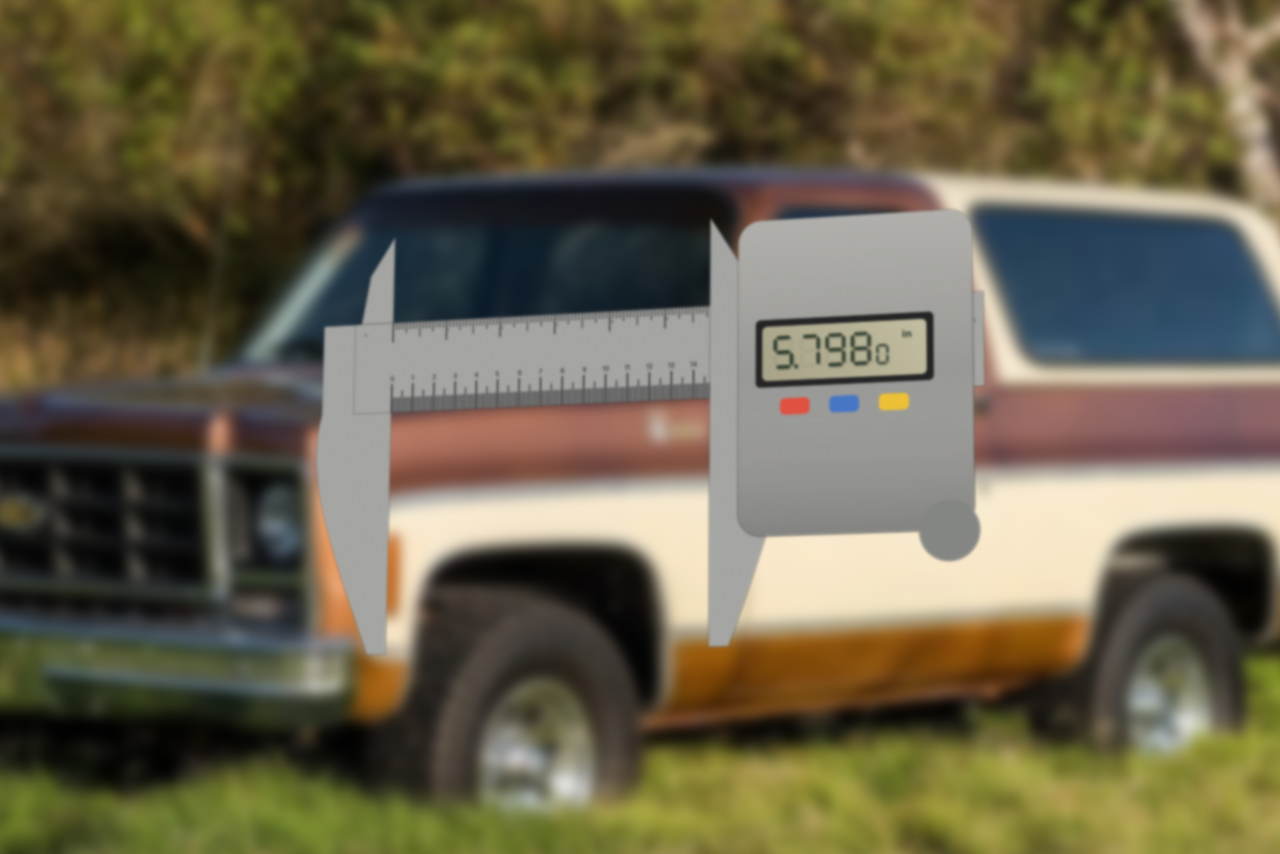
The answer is 5.7980 in
